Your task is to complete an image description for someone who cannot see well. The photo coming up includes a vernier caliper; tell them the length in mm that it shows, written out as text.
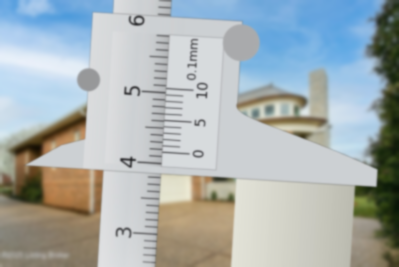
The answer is 41.6 mm
